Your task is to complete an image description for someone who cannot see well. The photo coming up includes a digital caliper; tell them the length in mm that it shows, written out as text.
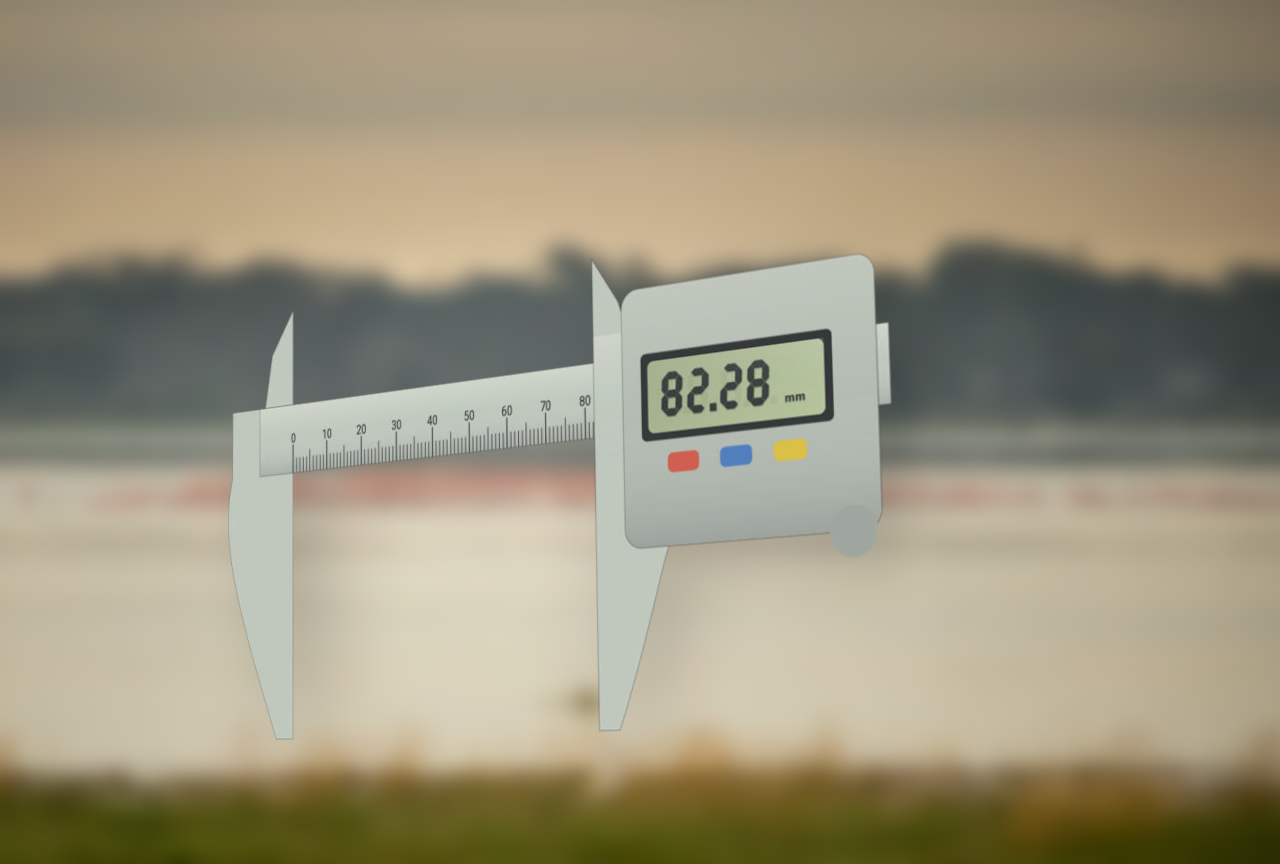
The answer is 82.28 mm
